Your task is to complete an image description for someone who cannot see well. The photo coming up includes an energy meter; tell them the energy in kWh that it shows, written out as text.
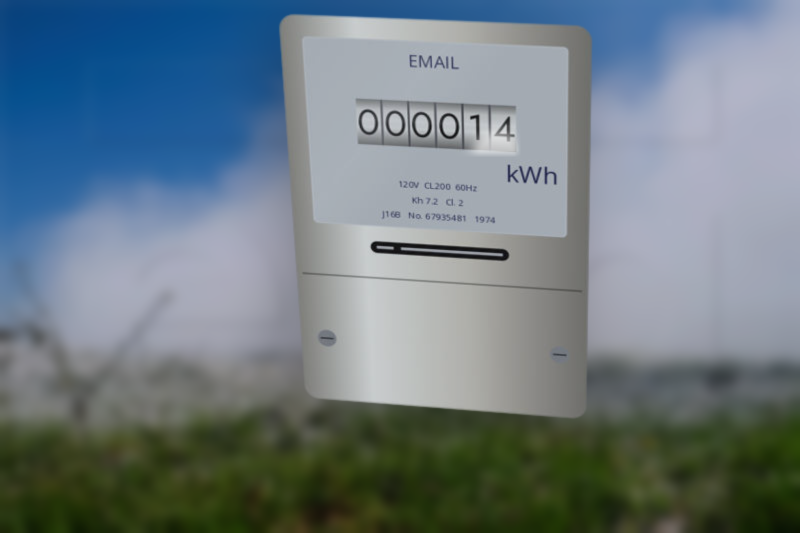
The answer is 14 kWh
